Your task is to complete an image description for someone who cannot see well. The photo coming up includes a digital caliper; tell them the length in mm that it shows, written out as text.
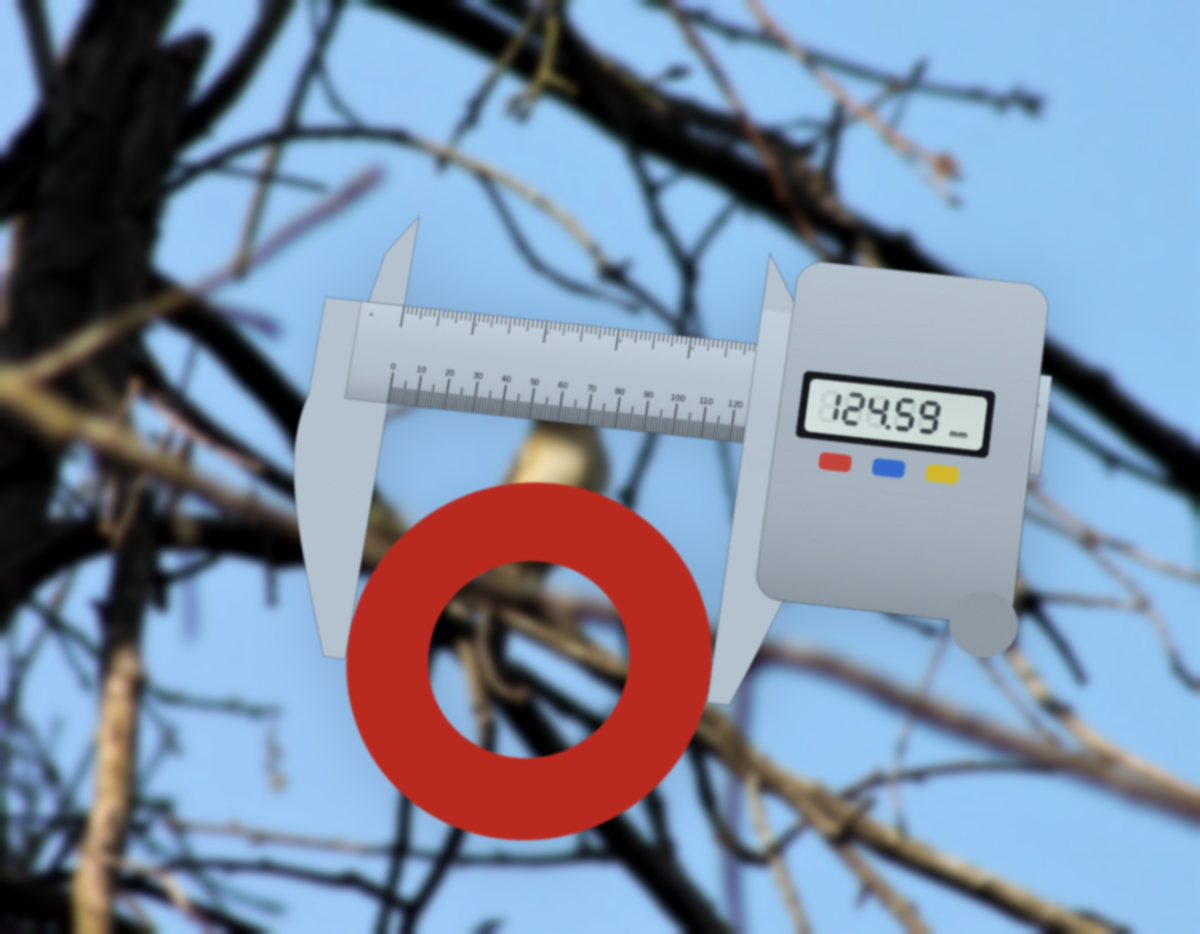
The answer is 124.59 mm
